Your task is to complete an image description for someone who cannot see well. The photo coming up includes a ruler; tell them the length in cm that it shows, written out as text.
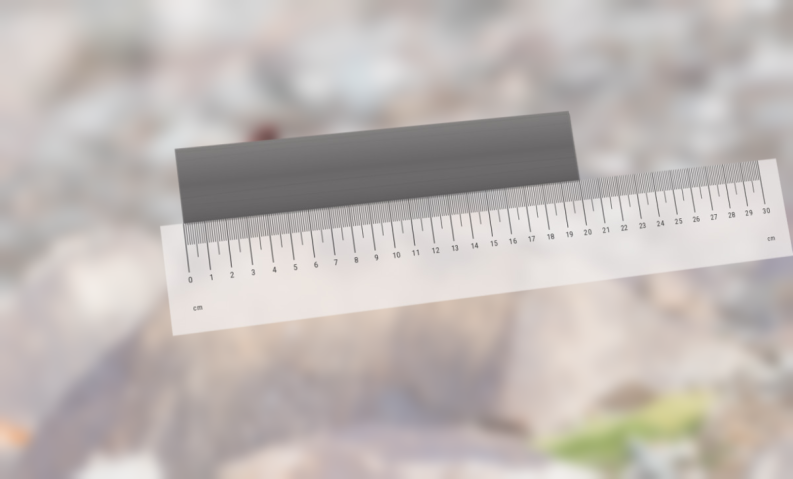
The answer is 20 cm
